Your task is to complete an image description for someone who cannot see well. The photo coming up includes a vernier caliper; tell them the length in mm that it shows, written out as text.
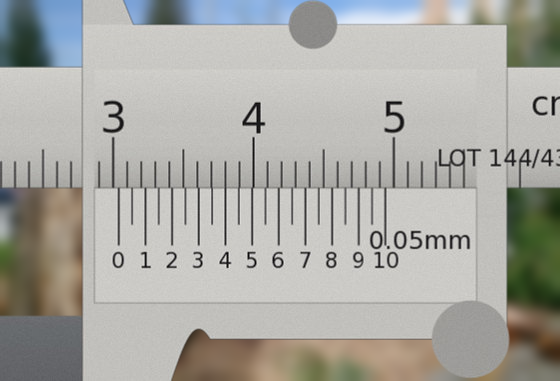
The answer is 30.4 mm
